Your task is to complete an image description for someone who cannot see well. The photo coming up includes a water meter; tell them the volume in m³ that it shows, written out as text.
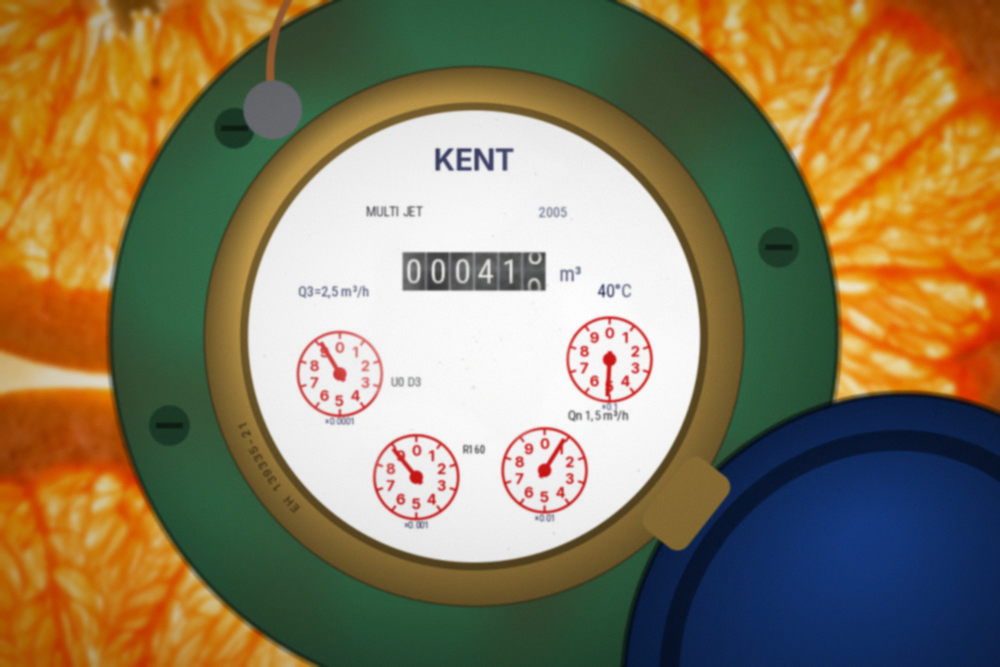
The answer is 418.5089 m³
